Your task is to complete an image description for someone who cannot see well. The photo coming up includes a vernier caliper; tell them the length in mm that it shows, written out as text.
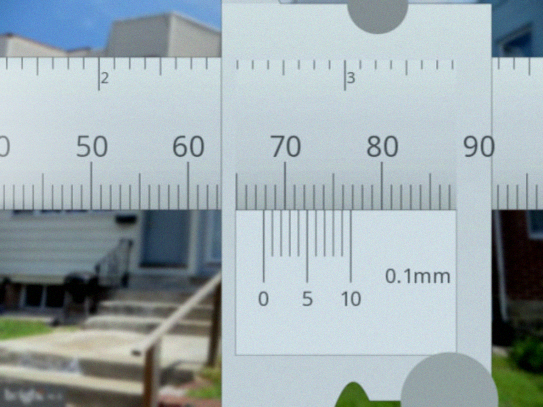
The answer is 67.8 mm
